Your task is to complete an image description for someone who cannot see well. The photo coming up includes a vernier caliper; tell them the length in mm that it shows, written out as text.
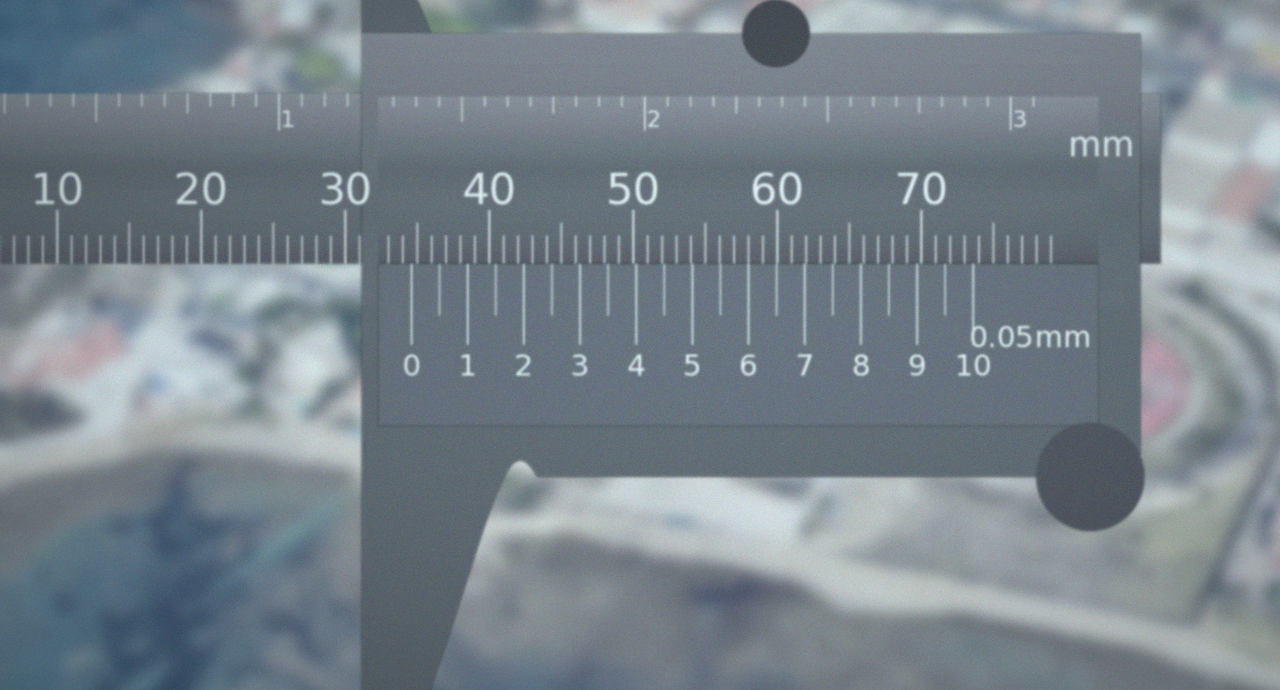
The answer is 34.6 mm
